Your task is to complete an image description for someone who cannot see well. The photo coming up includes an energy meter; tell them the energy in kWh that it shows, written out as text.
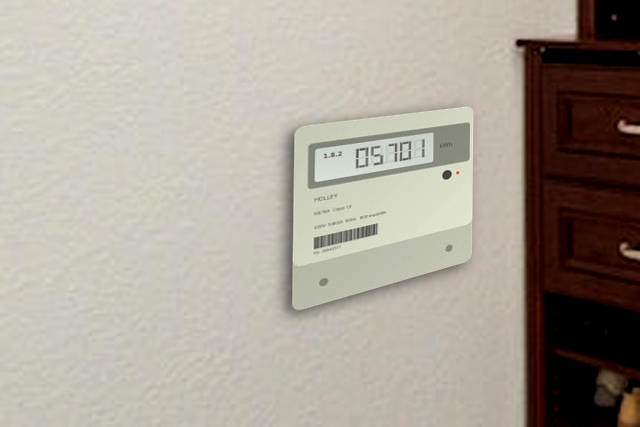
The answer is 5701 kWh
